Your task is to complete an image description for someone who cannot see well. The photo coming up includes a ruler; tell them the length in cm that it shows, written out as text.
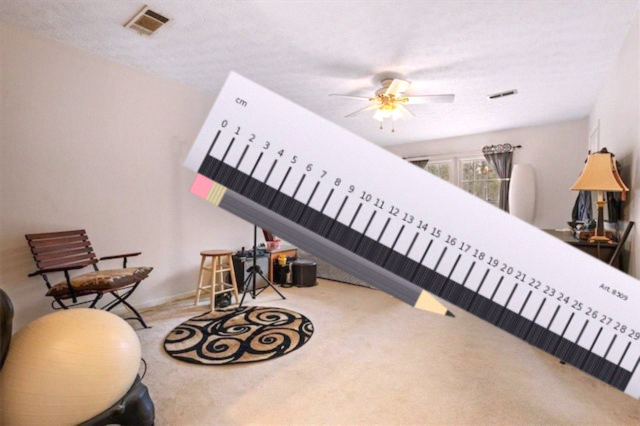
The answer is 18.5 cm
